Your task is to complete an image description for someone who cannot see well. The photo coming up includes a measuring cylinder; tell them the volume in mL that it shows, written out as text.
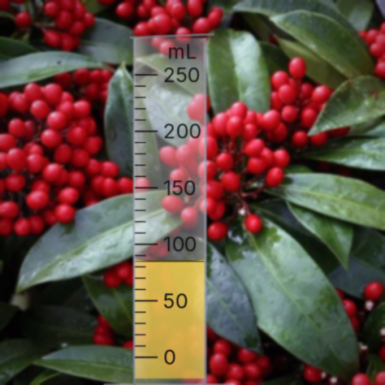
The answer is 85 mL
